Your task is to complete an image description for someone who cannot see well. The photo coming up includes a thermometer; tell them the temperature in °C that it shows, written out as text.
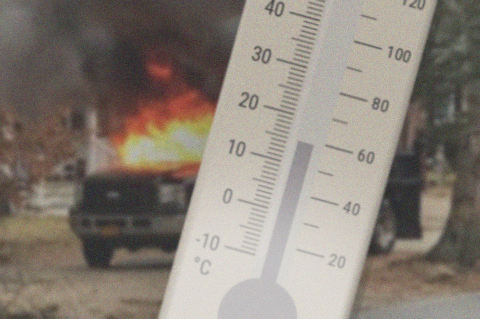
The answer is 15 °C
